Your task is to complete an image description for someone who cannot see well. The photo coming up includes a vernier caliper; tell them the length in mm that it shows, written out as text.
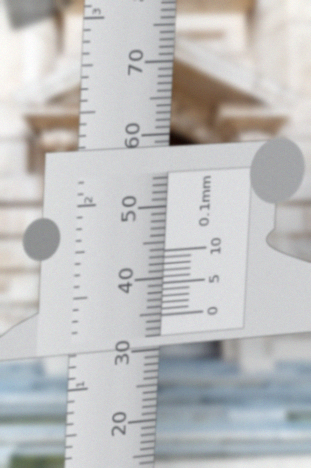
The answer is 34.8 mm
